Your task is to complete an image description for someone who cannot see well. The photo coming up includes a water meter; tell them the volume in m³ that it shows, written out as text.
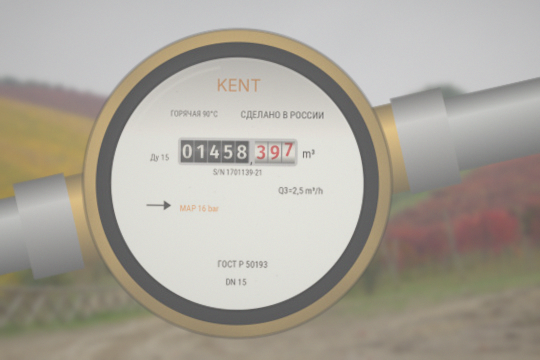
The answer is 1458.397 m³
